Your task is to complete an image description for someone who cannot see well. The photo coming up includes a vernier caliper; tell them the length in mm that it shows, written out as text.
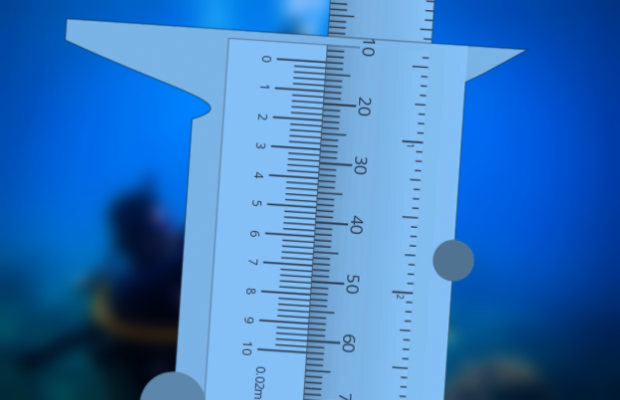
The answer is 13.0 mm
